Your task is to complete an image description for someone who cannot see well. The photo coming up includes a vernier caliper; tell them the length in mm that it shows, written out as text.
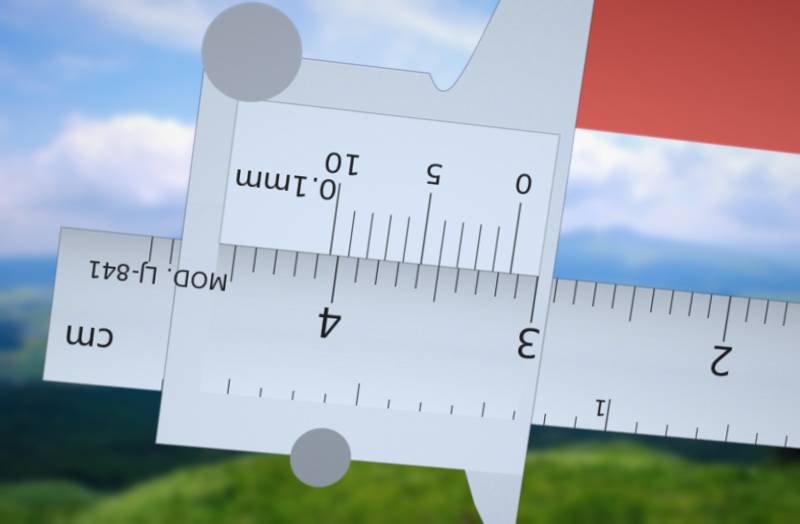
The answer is 31.4 mm
